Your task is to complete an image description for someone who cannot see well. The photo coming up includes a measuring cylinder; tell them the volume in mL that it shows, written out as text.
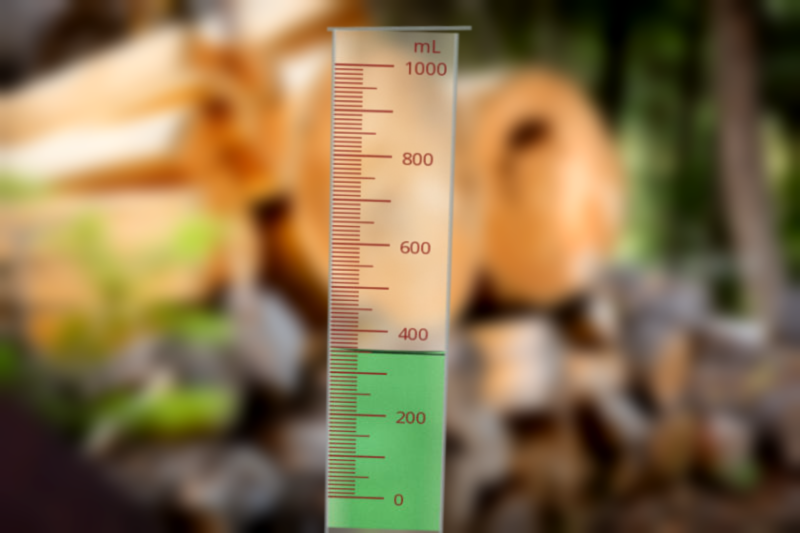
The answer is 350 mL
